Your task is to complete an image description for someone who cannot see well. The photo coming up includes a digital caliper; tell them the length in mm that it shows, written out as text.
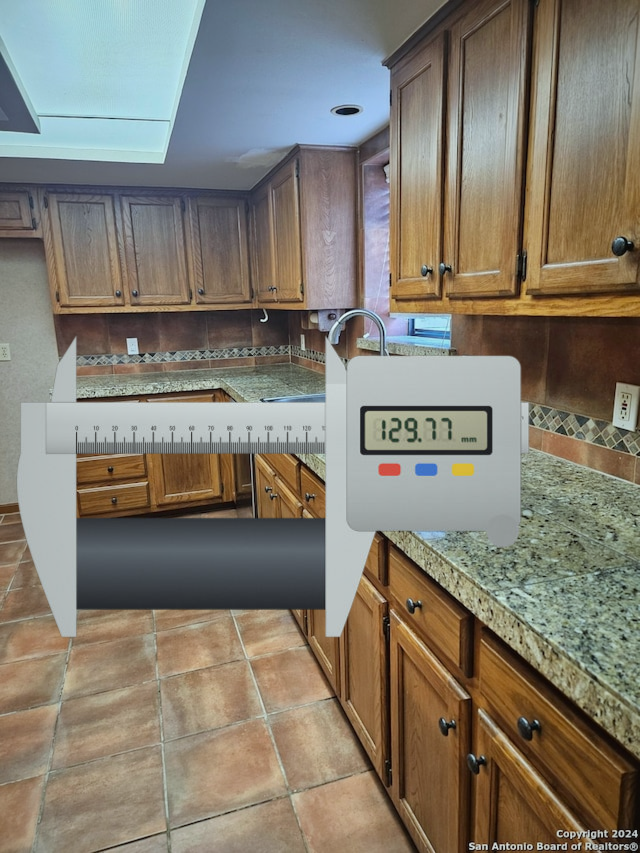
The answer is 129.77 mm
